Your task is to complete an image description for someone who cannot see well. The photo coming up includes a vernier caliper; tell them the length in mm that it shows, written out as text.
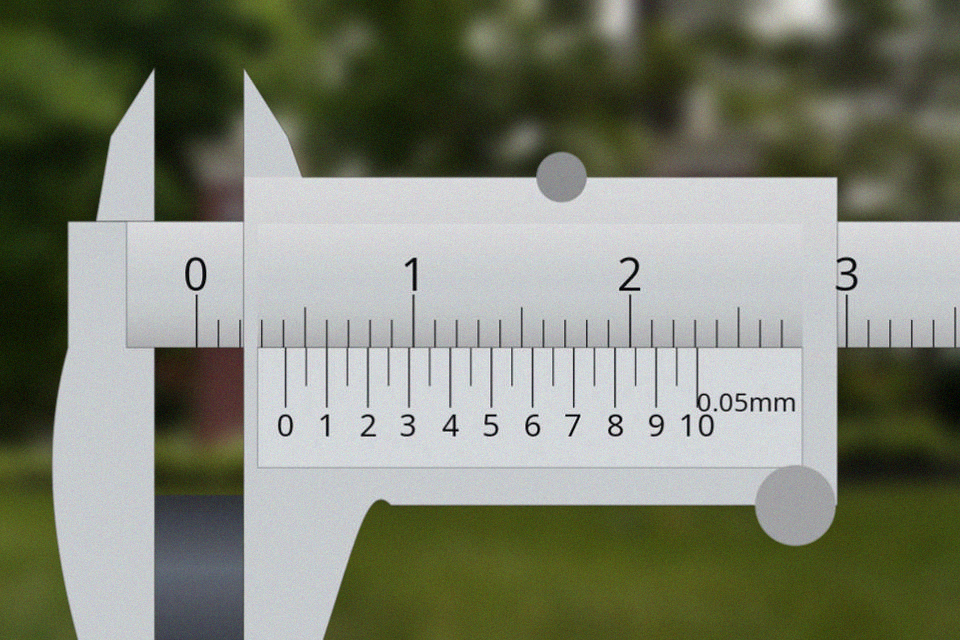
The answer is 4.1 mm
